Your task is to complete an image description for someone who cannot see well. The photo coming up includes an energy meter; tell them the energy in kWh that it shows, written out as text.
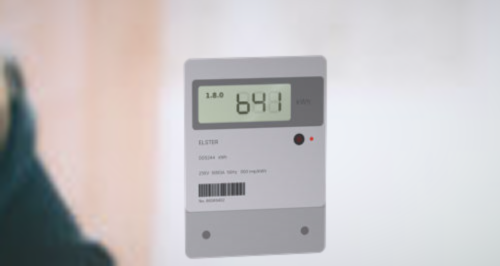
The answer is 641 kWh
